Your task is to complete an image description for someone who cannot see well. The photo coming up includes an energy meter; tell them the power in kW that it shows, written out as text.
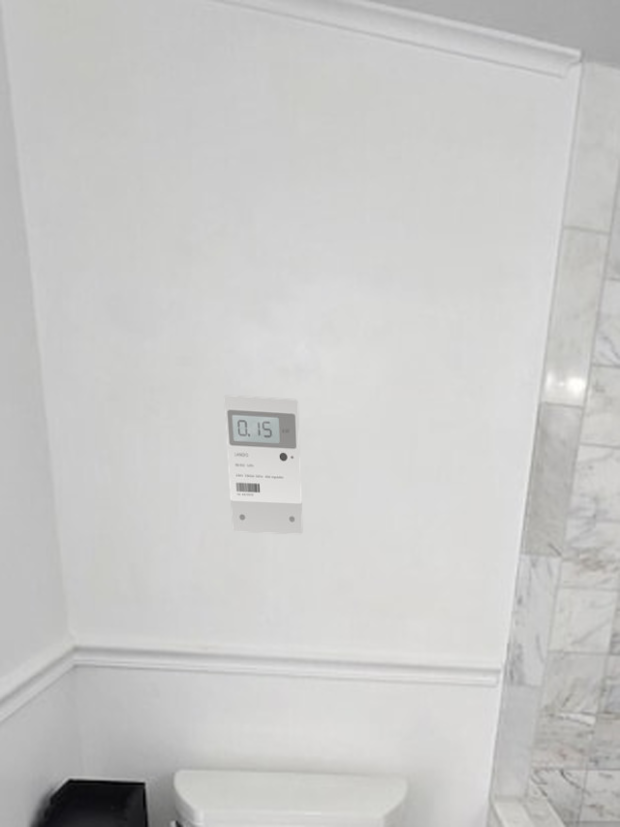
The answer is 0.15 kW
